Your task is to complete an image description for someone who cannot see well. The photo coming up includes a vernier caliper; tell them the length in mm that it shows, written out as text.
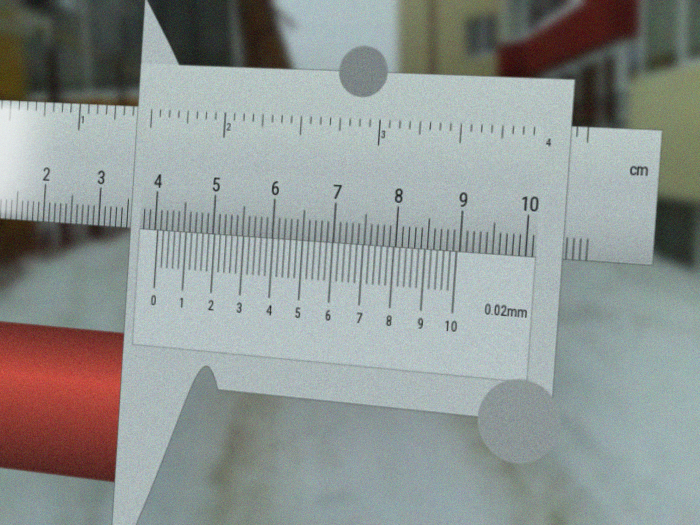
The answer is 40.5 mm
